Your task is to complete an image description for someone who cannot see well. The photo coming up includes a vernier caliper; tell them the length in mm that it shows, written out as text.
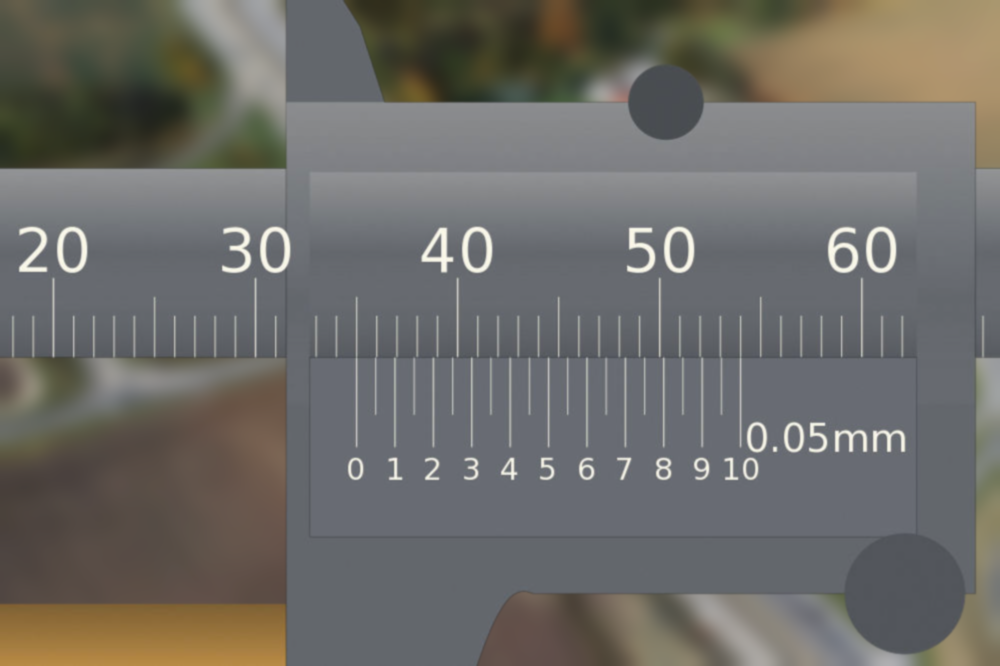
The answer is 35.0 mm
